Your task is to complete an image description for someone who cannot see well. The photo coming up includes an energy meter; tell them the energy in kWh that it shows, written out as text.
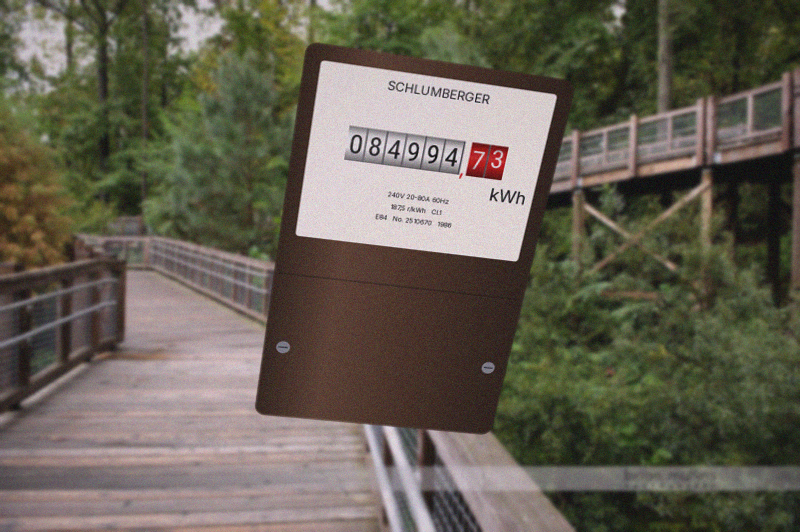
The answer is 84994.73 kWh
